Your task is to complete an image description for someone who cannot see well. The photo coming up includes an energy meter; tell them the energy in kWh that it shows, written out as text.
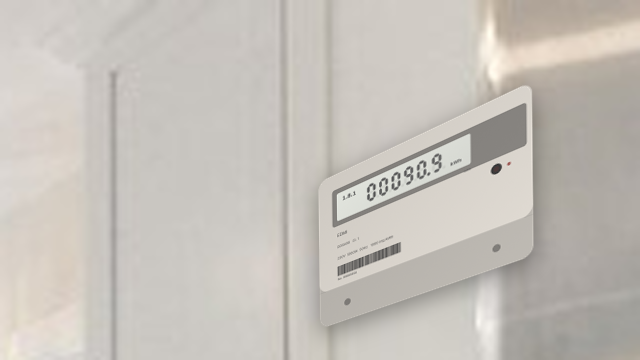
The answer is 90.9 kWh
